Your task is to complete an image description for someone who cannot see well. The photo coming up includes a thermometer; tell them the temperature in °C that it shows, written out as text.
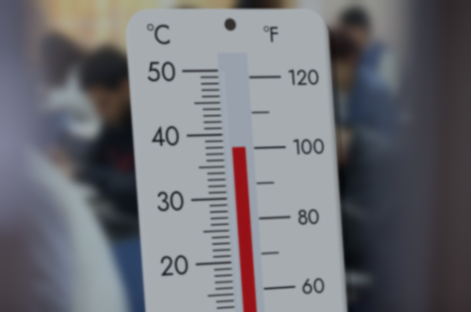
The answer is 38 °C
